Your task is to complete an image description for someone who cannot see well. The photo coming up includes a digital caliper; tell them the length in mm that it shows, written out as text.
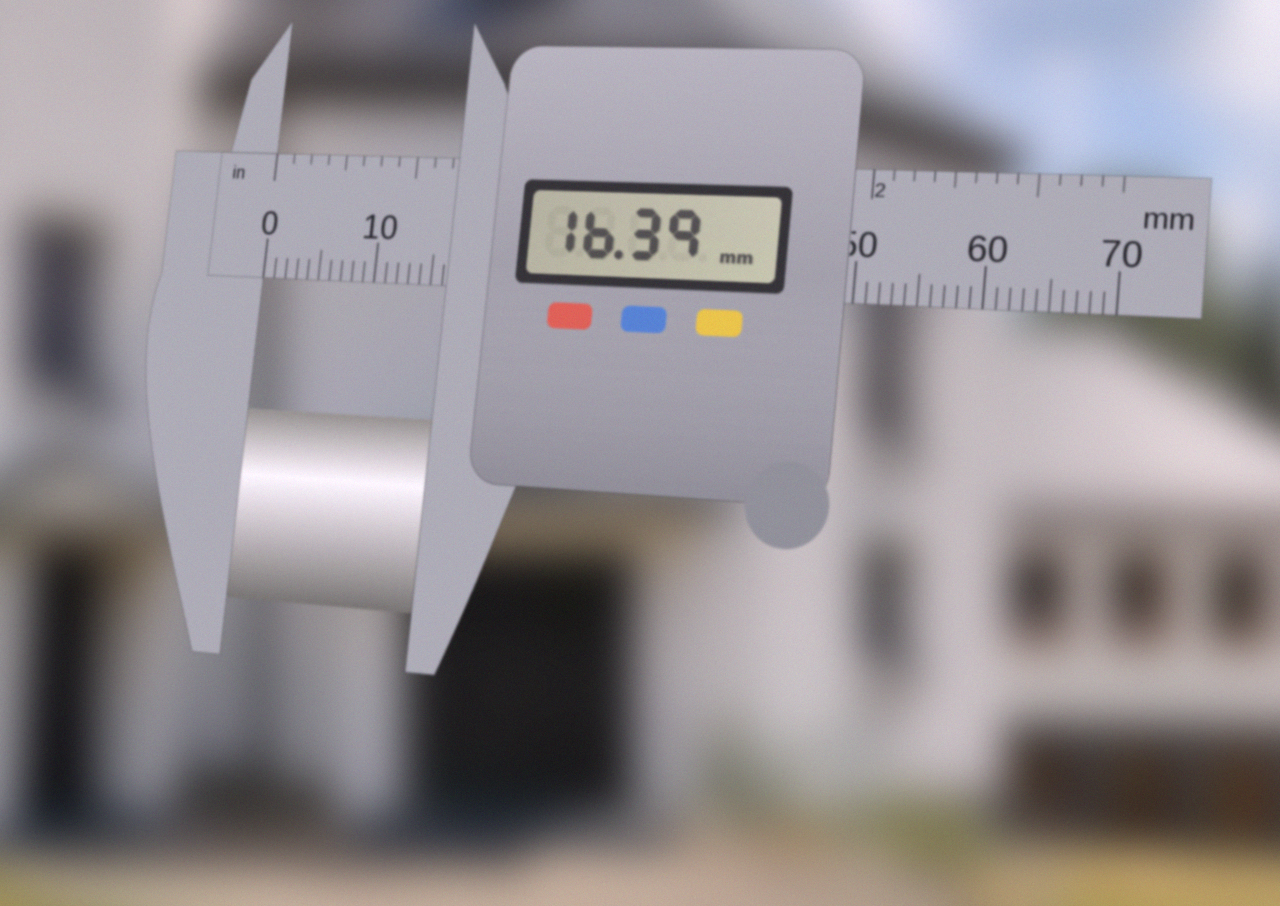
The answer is 16.39 mm
